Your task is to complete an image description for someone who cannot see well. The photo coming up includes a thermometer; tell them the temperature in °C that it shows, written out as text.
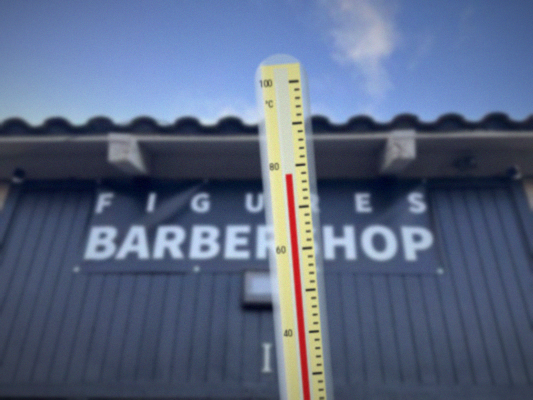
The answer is 78 °C
